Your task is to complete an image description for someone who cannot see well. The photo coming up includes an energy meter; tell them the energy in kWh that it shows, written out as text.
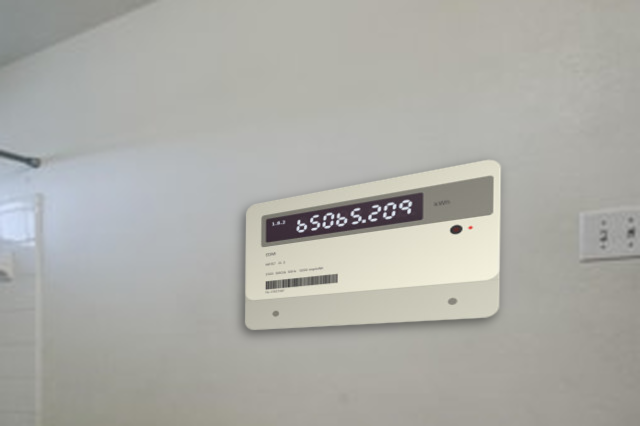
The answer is 65065.209 kWh
